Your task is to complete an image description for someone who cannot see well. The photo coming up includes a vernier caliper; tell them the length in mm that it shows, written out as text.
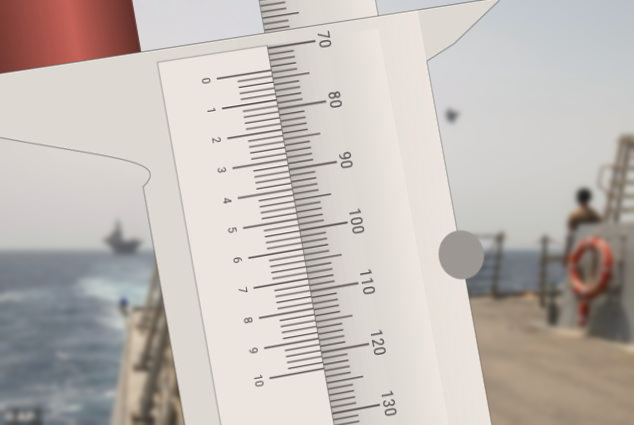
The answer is 73.6 mm
